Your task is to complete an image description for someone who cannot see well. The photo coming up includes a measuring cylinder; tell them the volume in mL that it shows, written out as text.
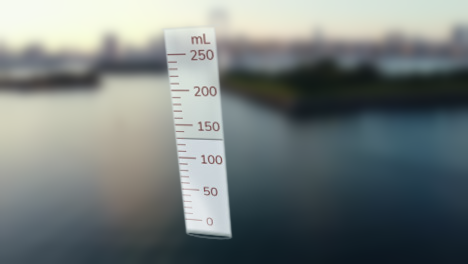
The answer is 130 mL
